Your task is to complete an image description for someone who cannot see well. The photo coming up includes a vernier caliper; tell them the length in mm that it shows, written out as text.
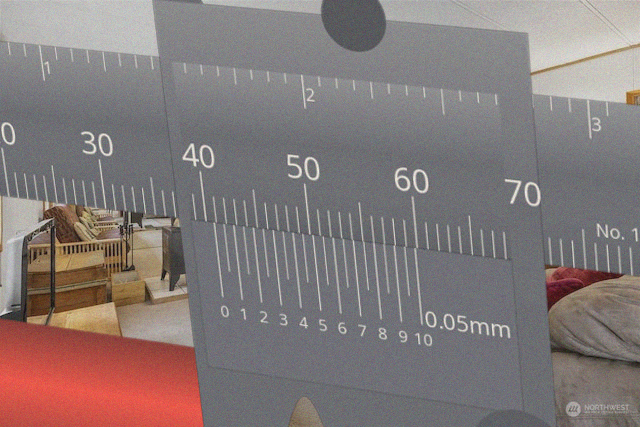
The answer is 40.8 mm
